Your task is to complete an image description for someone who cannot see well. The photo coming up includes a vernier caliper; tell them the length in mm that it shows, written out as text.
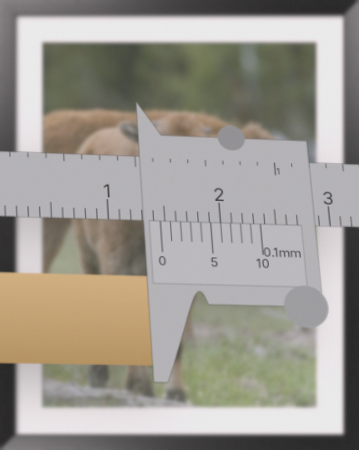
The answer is 14.6 mm
